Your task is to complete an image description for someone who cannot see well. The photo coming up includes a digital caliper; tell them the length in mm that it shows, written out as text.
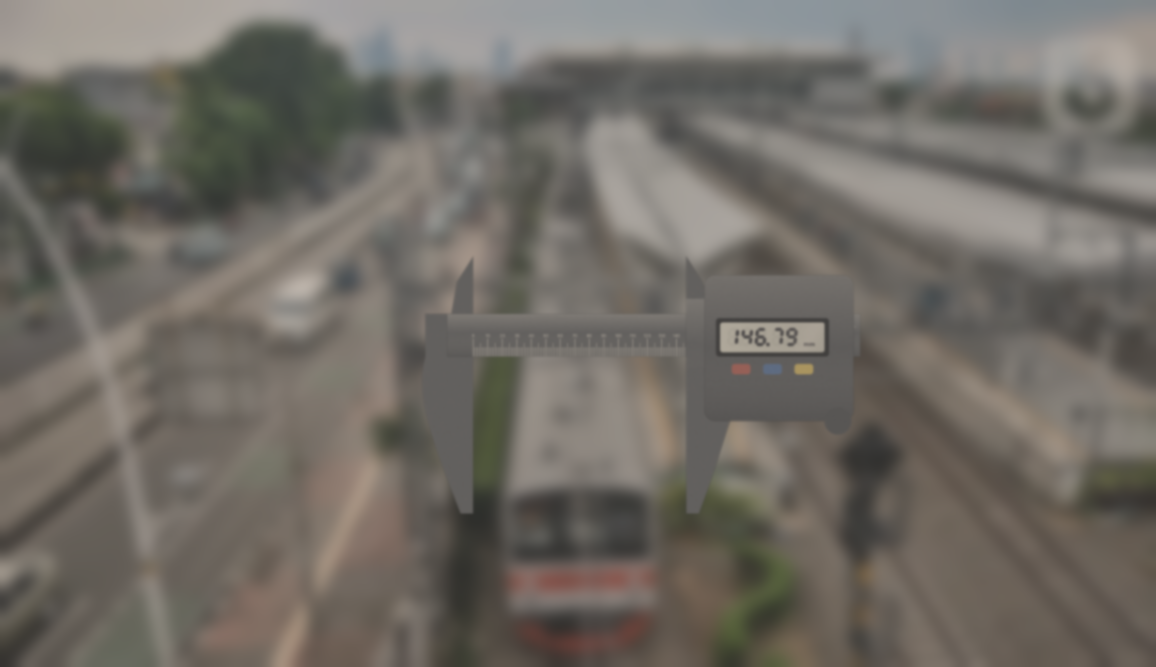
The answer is 146.79 mm
